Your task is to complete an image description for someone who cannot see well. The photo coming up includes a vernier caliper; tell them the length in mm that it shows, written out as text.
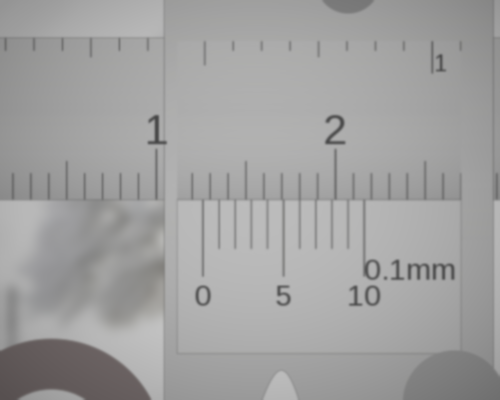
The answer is 12.6 mm
